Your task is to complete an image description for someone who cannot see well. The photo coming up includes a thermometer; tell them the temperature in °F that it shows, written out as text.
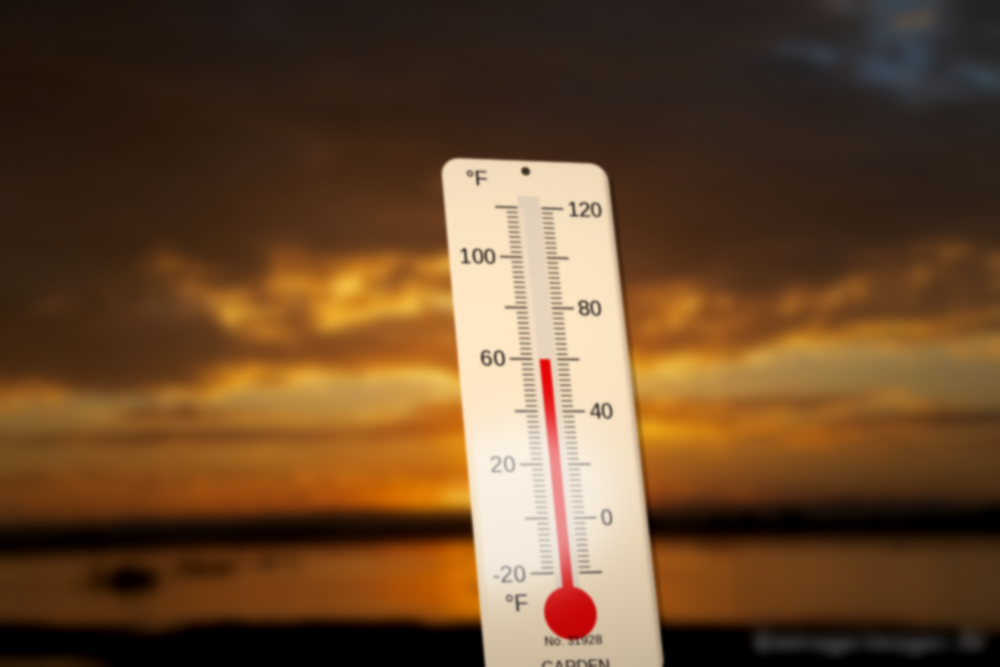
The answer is 60 °F
